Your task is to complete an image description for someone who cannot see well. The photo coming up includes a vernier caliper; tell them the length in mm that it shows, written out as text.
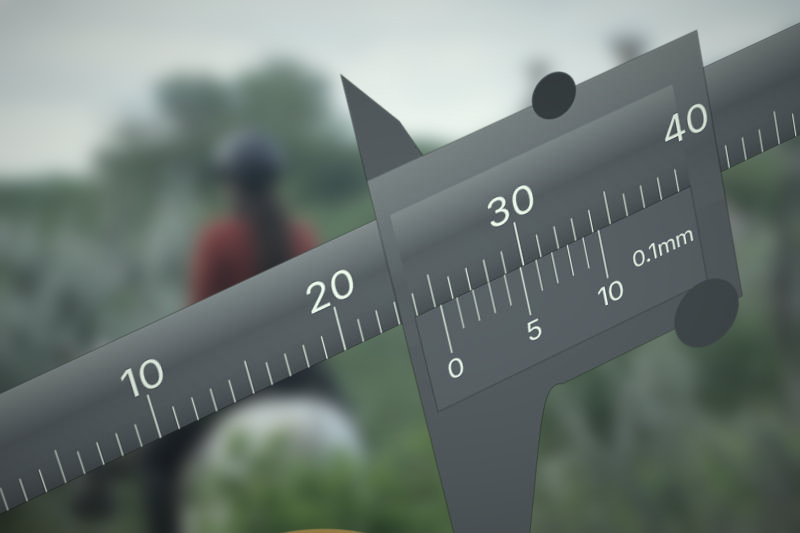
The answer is 25.3 mm
